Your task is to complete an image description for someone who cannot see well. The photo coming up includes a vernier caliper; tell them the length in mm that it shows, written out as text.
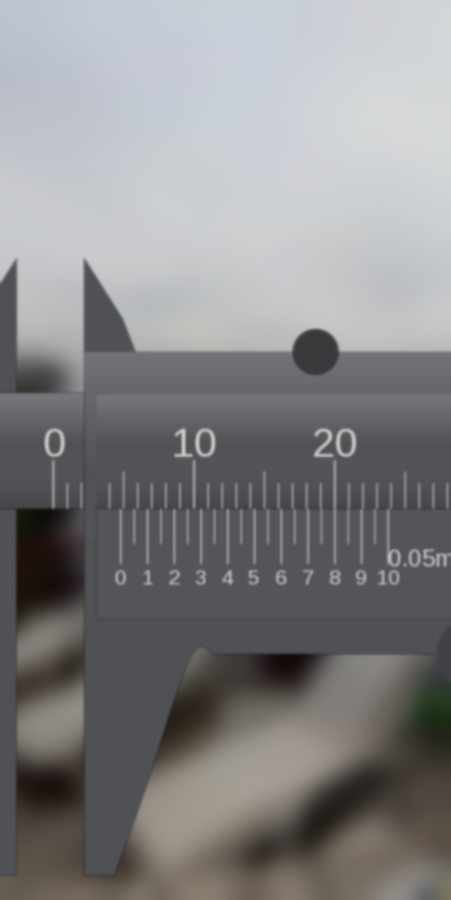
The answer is 4.8 mm
